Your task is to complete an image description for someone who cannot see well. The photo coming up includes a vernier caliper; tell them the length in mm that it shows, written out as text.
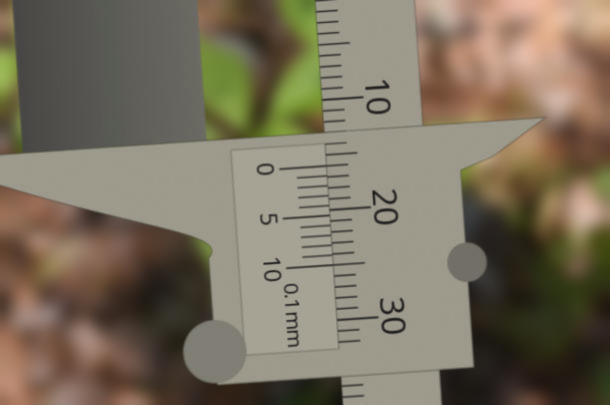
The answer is 16.0 mm
